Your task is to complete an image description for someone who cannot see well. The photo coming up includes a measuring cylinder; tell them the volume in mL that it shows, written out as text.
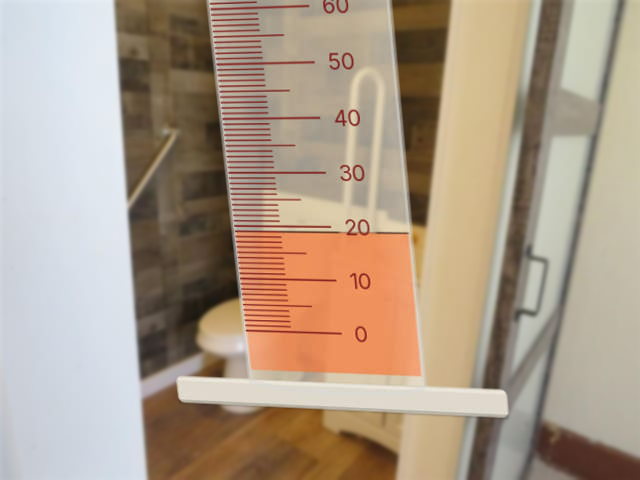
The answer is 19 mL
